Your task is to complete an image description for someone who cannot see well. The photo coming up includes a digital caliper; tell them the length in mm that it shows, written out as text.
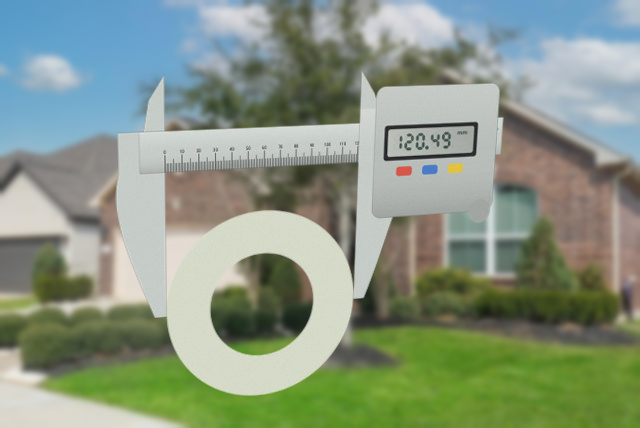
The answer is 120.49 mm
